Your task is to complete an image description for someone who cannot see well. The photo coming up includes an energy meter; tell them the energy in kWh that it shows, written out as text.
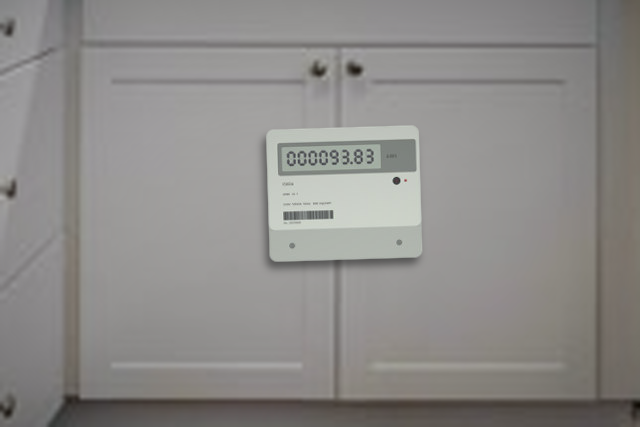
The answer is 93.83 kWh
